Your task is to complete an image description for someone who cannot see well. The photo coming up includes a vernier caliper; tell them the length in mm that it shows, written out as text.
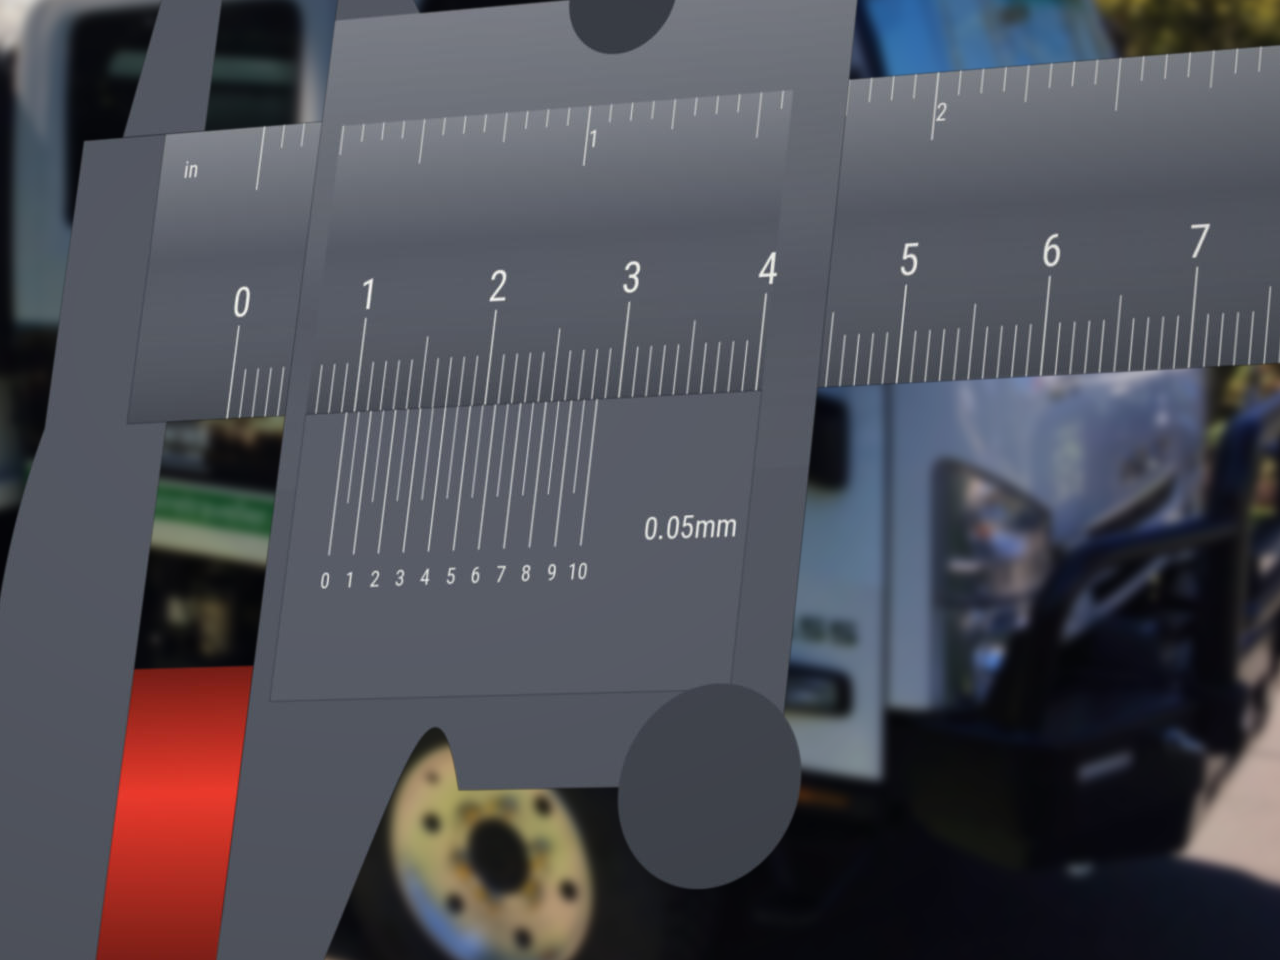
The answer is 9.4 mm
